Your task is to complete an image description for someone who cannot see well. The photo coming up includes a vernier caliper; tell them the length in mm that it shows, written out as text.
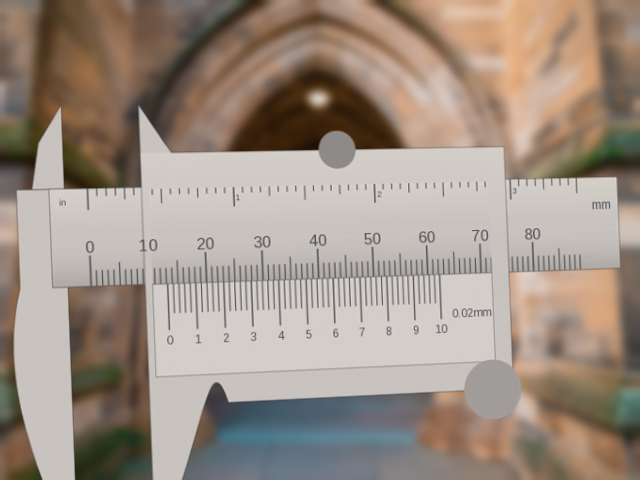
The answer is 13.2 mm
